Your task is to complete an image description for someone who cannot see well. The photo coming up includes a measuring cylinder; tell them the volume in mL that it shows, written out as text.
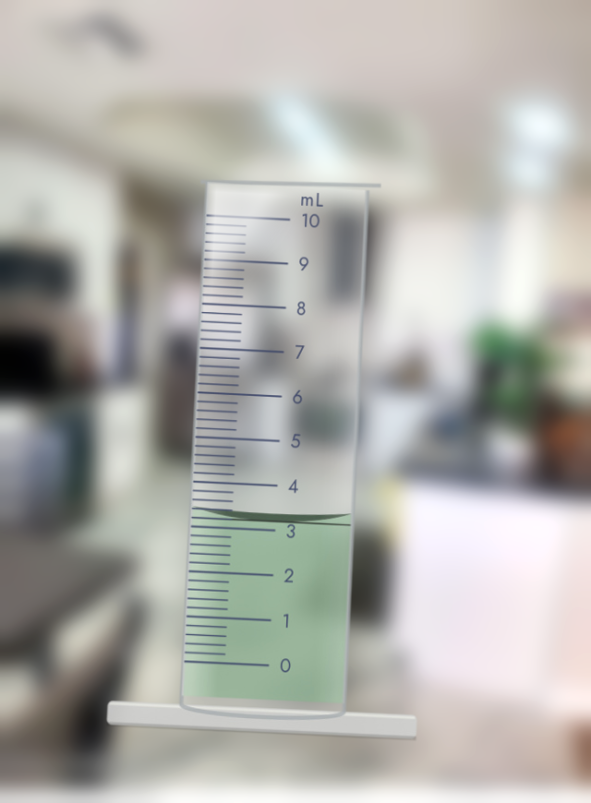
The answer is 3.2 mL
